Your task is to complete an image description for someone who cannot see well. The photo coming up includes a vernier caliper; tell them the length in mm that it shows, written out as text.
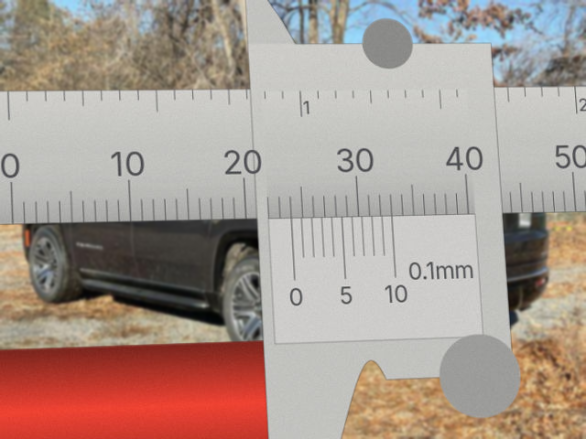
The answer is 24.0 mm
